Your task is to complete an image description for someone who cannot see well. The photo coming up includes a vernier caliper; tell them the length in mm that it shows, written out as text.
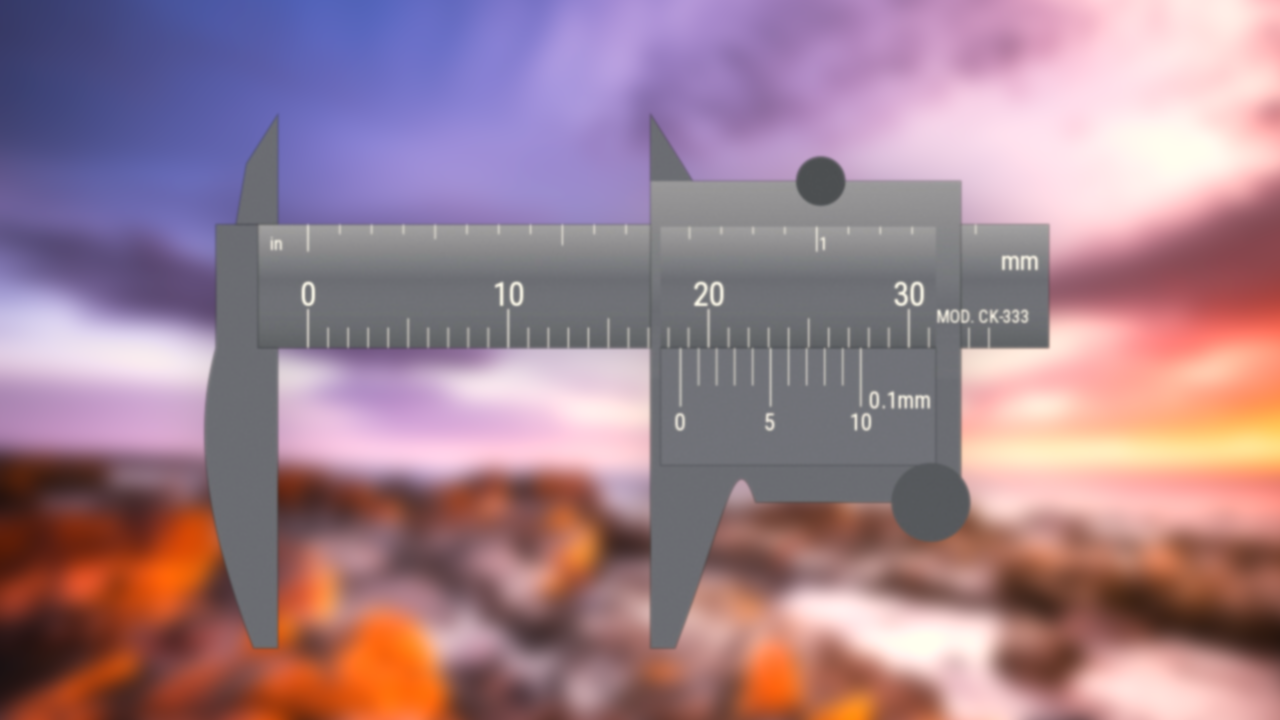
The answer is 18.6 mm
